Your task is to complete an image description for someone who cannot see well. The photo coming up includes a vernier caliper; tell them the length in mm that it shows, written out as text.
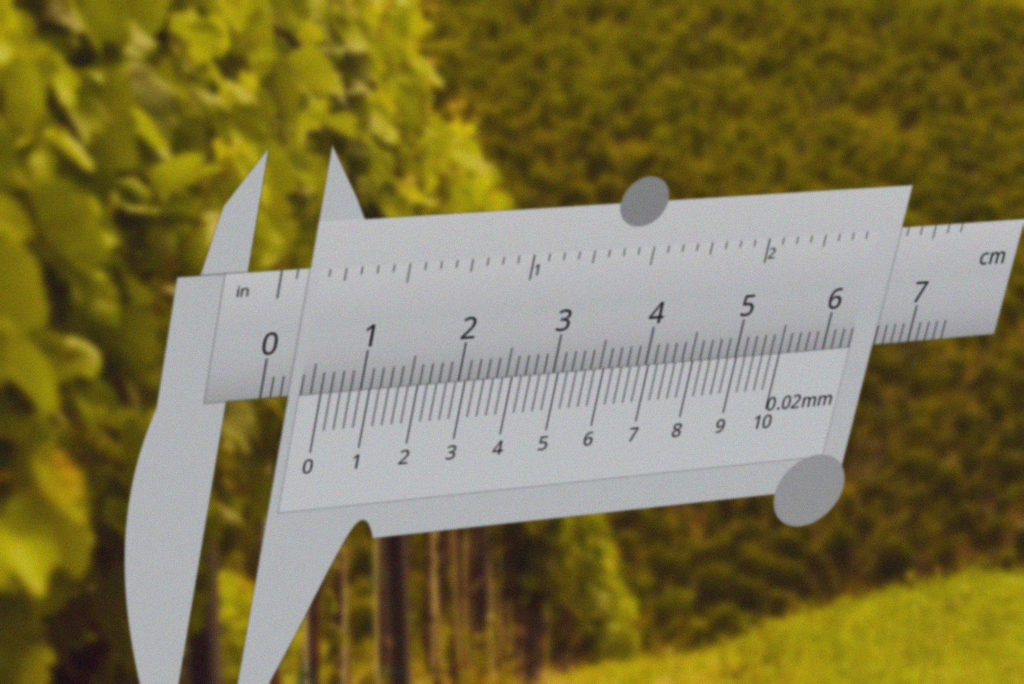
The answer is 6.0 mm
